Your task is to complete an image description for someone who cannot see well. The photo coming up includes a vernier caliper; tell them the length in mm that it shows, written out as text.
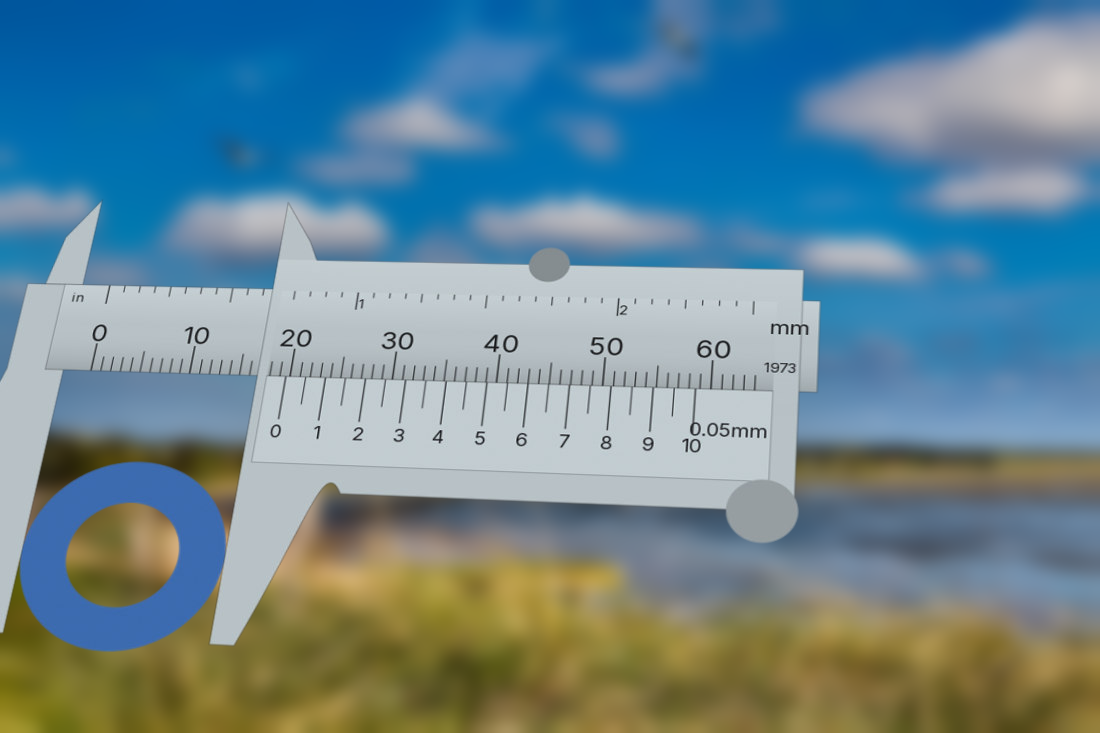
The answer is 19.6 mm
